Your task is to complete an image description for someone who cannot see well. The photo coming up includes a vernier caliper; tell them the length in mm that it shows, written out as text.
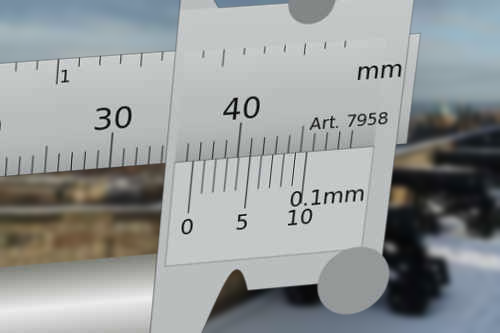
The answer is 36.5 mm
